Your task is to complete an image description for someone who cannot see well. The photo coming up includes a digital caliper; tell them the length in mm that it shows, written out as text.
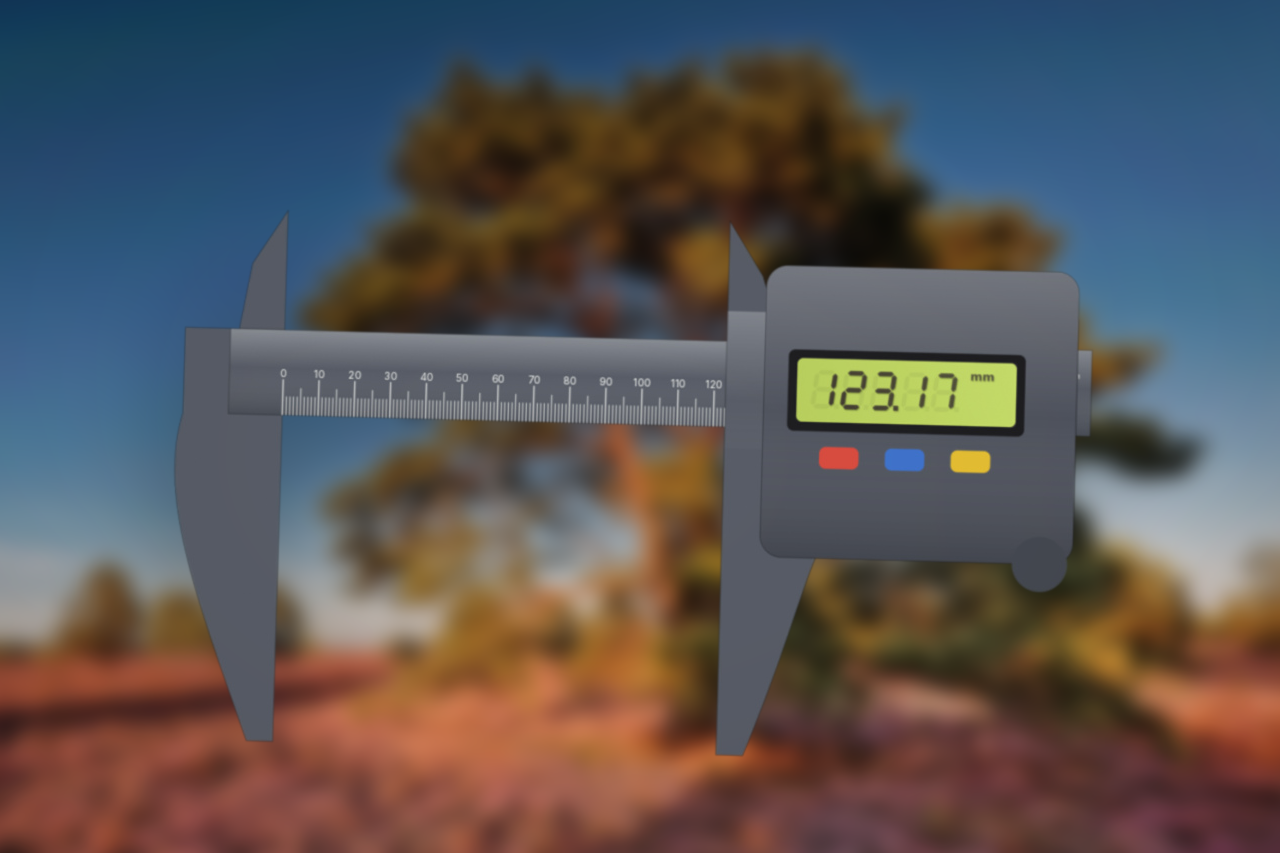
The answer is 123.17 mm
